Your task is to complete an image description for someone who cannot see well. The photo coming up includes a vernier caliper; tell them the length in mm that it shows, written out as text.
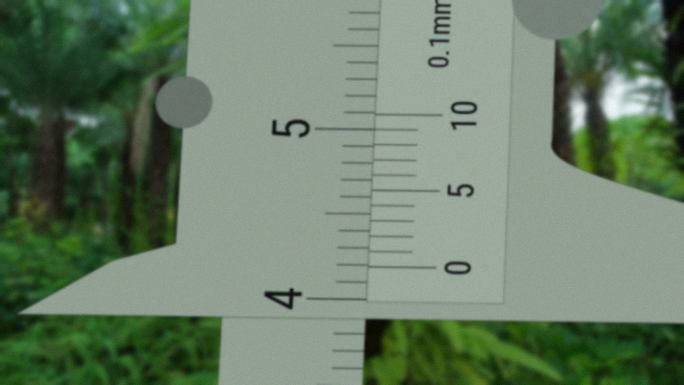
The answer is 41.9 mm
